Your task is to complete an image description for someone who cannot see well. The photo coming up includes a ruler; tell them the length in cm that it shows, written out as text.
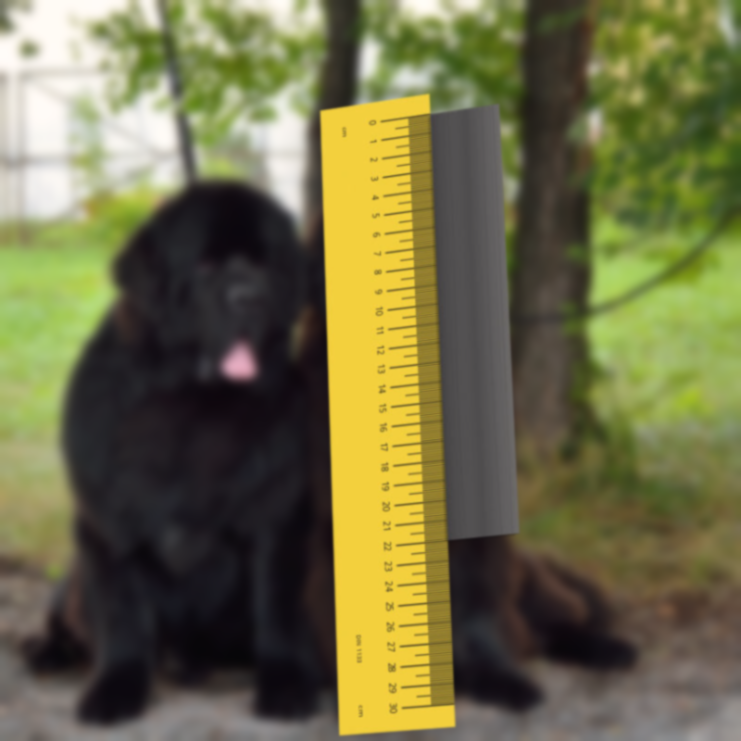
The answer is 22 cm
